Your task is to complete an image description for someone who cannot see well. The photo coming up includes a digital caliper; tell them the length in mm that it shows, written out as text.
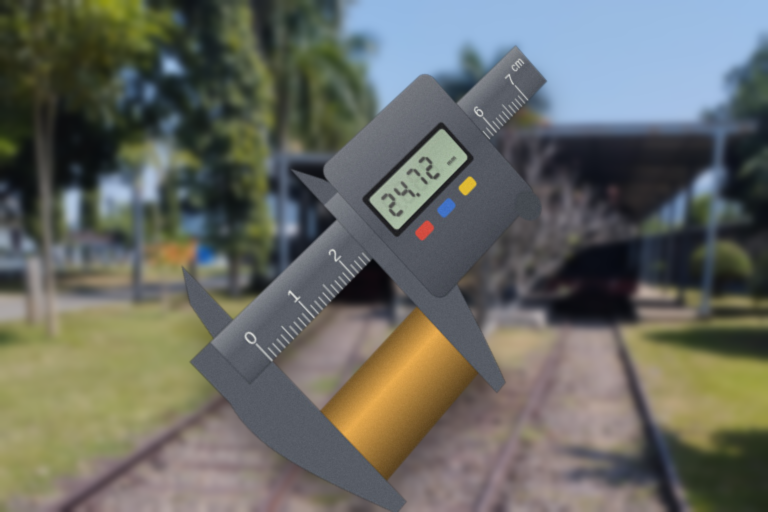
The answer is 24.72 mm
